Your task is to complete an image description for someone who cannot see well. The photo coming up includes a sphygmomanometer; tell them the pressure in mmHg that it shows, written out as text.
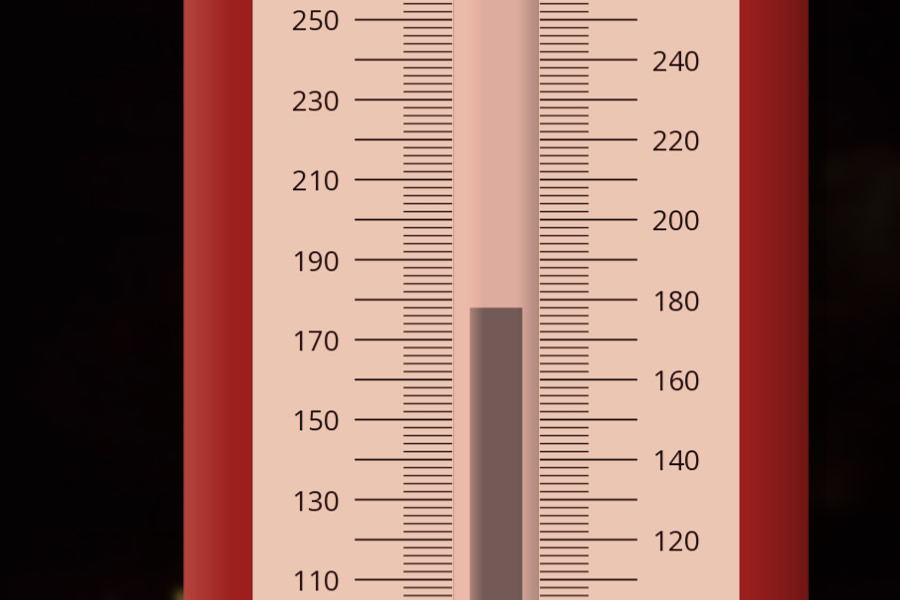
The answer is 178 mmHg
